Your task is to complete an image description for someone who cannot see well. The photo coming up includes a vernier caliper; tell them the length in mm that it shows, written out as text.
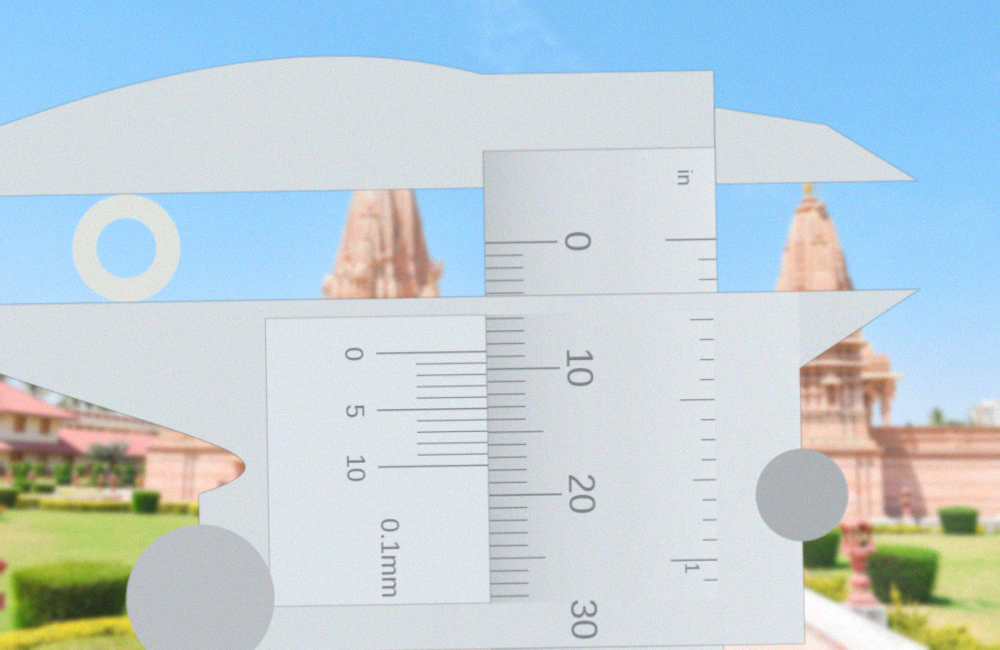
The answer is 8.6 mm
